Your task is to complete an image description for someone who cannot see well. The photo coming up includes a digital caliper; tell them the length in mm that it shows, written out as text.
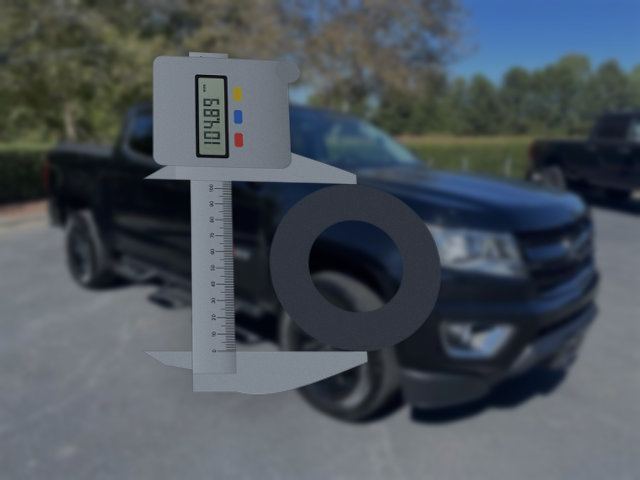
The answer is 104.89 mm
